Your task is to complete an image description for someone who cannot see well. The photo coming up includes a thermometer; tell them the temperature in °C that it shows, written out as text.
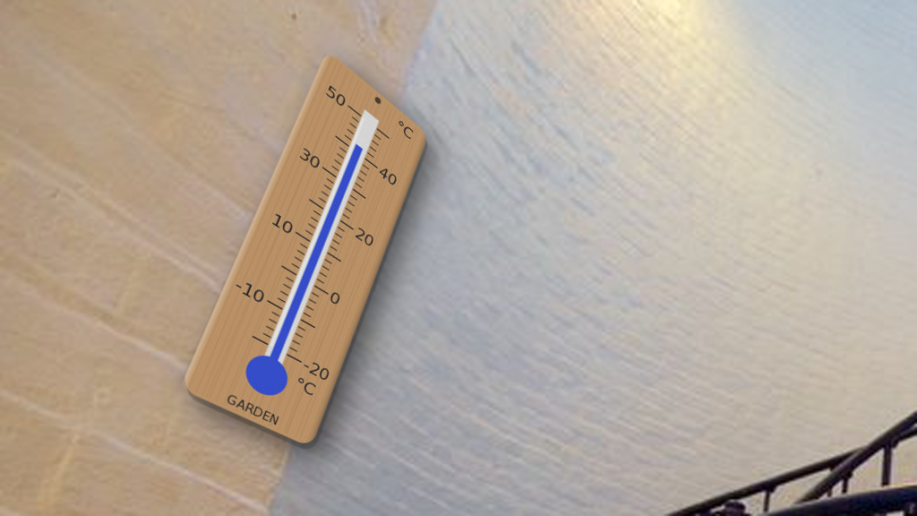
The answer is 42 °C
